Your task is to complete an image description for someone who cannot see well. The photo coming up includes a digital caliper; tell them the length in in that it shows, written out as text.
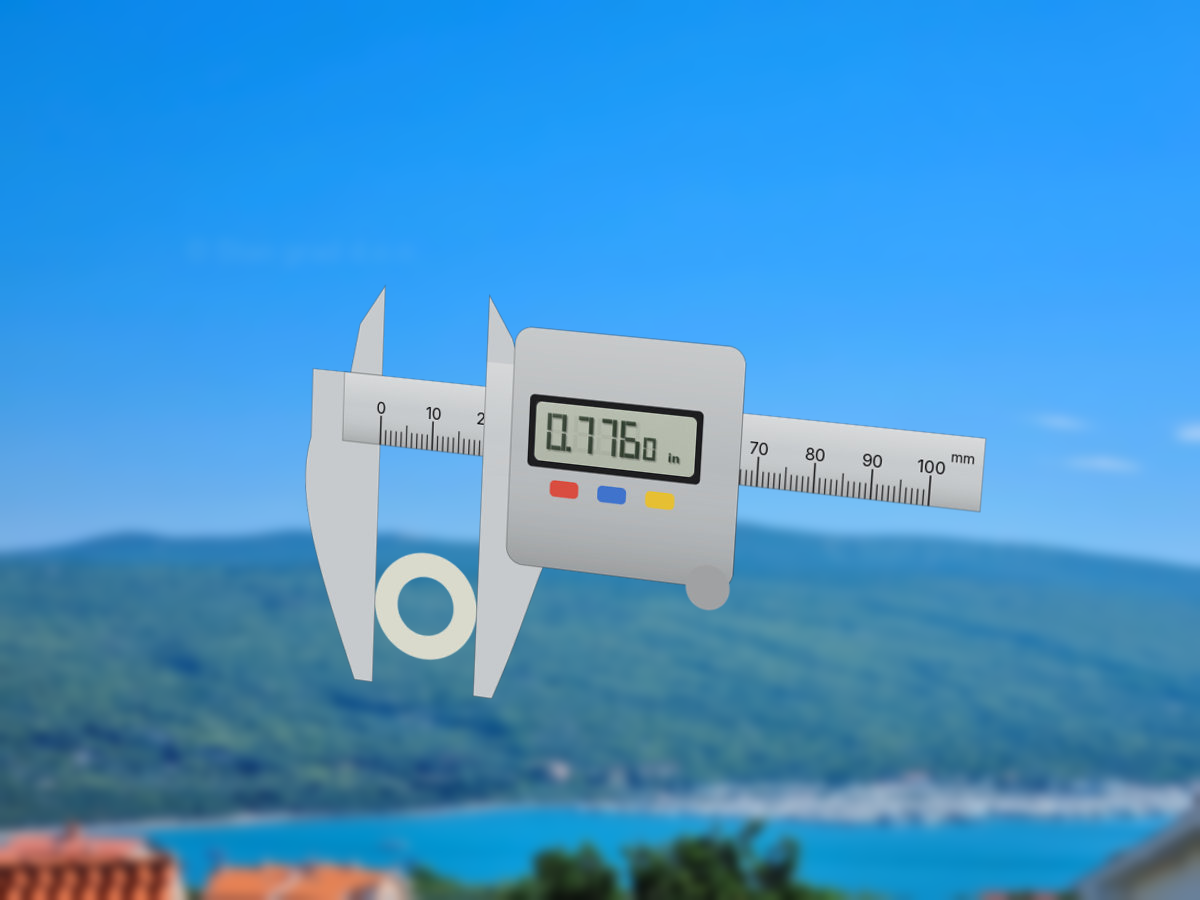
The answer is 0.7760 in
